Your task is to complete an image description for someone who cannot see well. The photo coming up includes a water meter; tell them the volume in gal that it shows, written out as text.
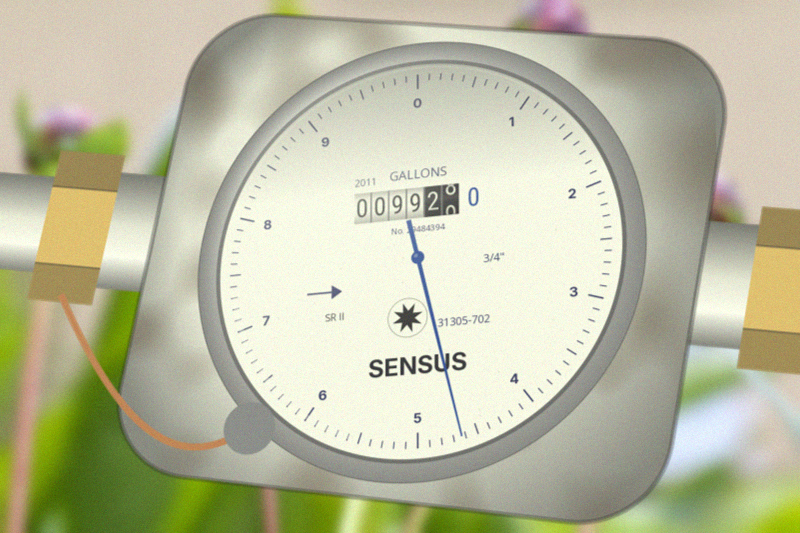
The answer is 99284.6 gal
